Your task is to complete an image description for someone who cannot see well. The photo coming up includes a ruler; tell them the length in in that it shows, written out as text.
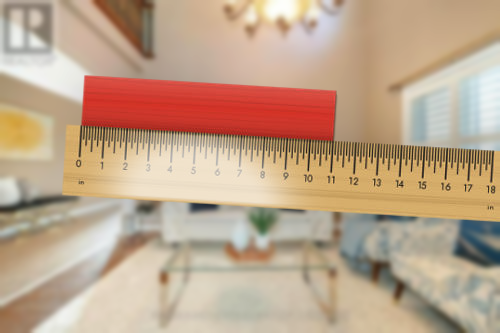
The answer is 11 in
